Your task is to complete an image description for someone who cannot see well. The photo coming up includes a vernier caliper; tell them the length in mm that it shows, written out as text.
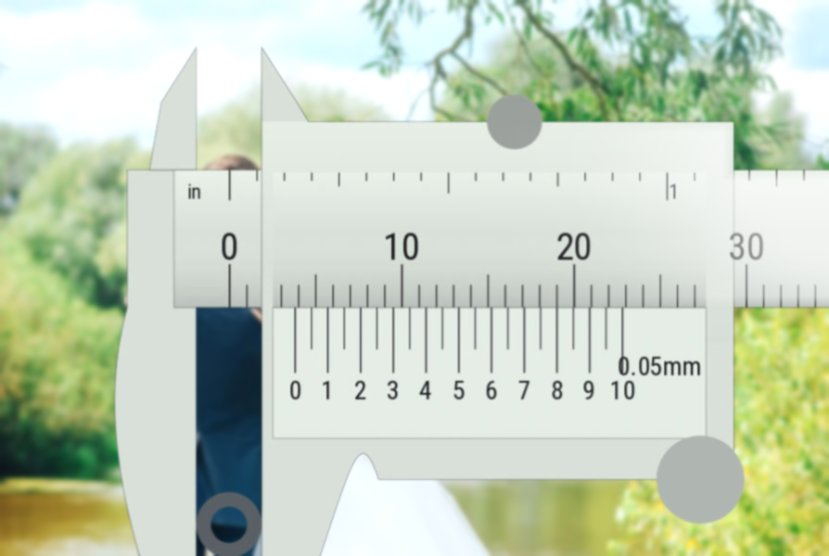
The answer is 3.8 mm
